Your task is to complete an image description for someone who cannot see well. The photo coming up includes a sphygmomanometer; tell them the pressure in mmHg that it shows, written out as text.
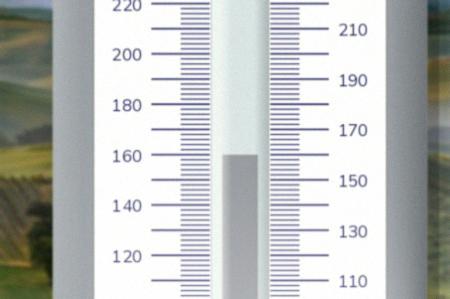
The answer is 160 mmHg
